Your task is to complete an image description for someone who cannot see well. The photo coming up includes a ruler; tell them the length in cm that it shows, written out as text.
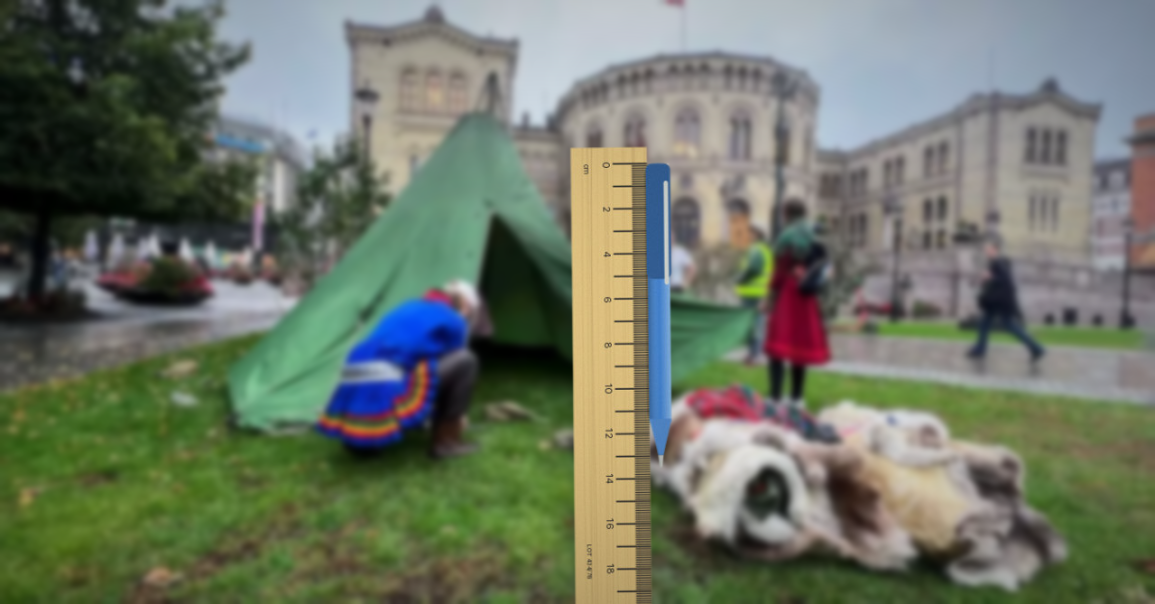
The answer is 13.5 cm
